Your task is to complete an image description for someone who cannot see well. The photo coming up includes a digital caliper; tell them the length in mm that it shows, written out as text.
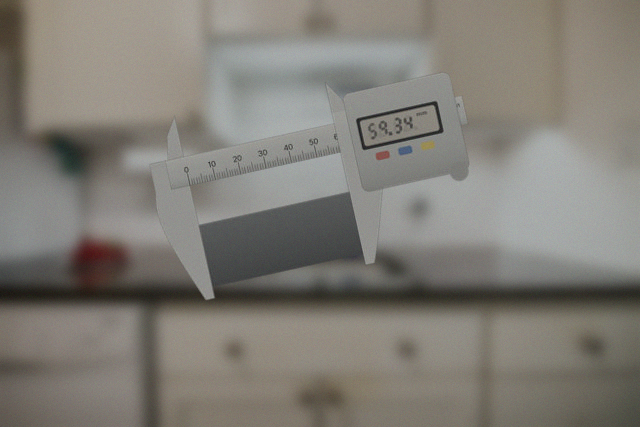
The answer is 59.34 mm
